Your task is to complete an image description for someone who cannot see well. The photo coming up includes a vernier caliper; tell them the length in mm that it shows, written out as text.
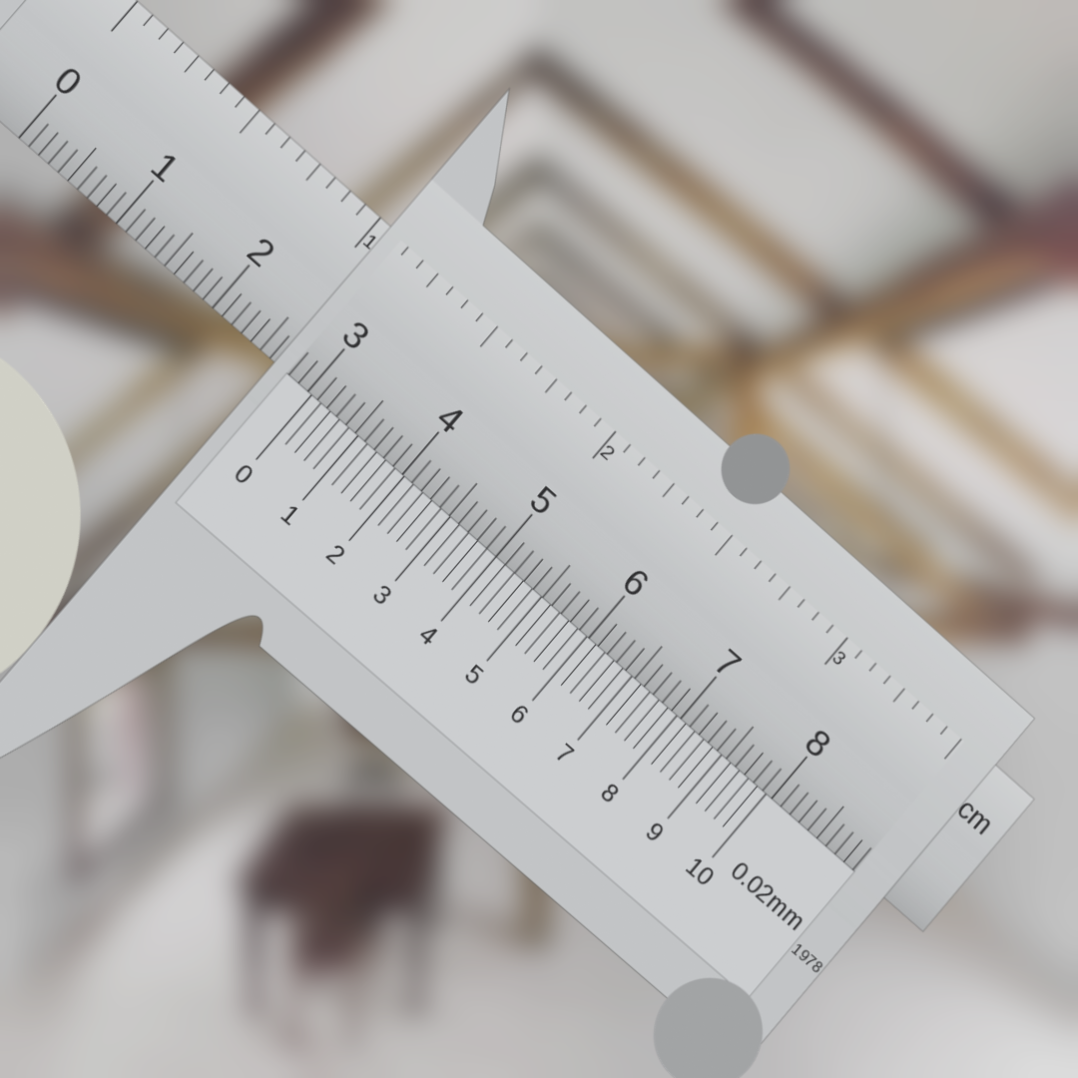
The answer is 30.4 mm
